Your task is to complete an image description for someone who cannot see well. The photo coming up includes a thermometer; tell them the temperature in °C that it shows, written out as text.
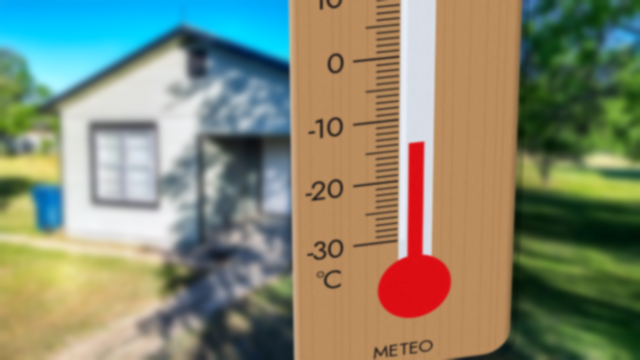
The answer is -14 °C
